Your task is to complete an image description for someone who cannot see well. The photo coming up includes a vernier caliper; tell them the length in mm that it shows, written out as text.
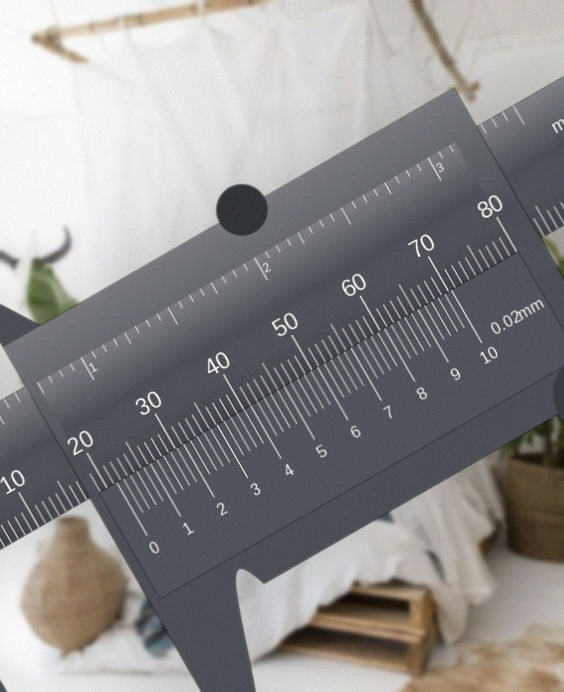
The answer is 21.4 mm
